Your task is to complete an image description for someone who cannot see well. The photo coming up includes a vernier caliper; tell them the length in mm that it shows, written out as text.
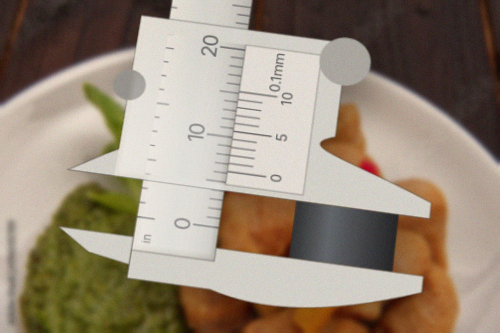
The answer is 6.2 mm
